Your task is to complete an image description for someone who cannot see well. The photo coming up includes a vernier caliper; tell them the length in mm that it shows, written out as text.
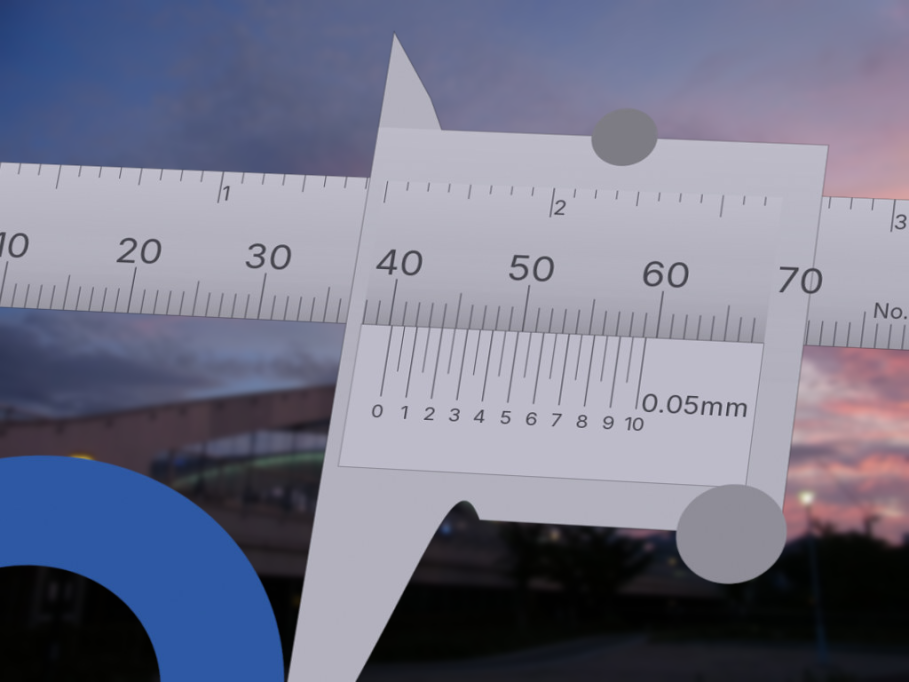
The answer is 40.2 mm
